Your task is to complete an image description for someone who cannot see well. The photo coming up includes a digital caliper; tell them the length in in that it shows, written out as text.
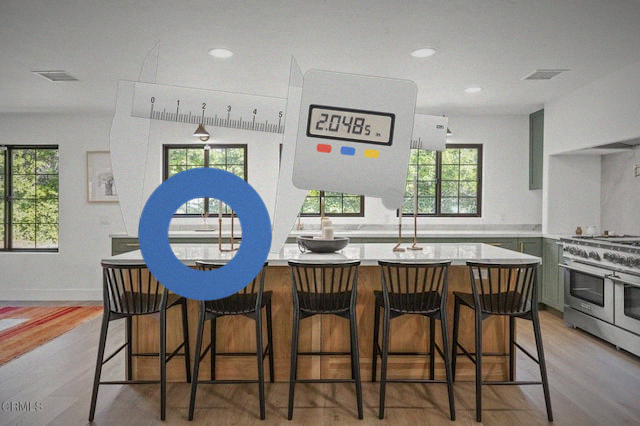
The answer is 2.0485 in
